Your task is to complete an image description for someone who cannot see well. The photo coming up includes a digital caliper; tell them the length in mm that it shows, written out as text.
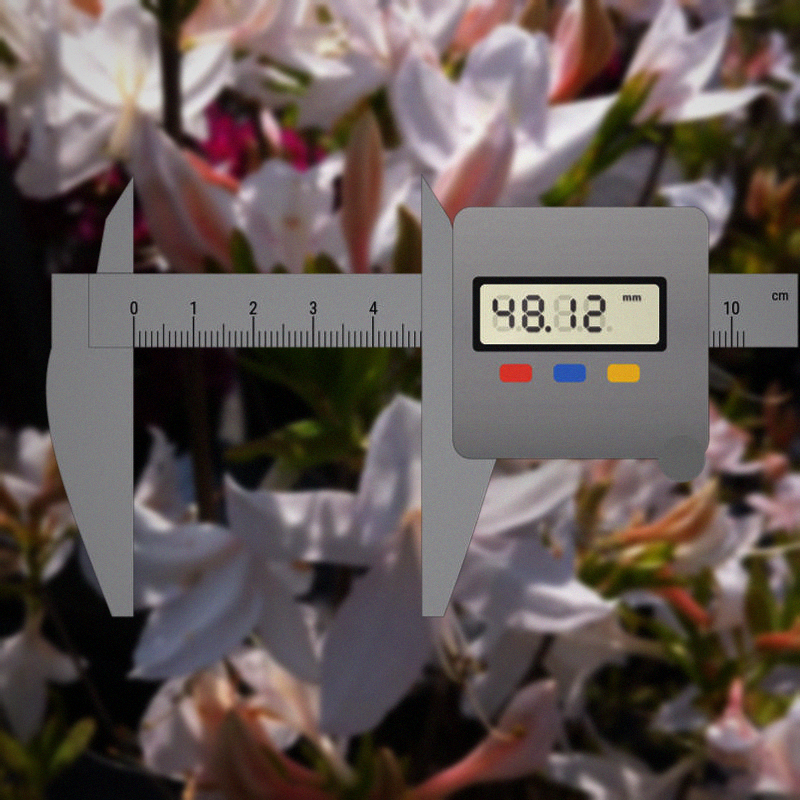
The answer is 48.12 mm
